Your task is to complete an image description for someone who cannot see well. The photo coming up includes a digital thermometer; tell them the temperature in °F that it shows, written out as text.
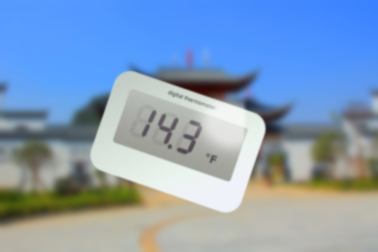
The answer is 14.3 °F
